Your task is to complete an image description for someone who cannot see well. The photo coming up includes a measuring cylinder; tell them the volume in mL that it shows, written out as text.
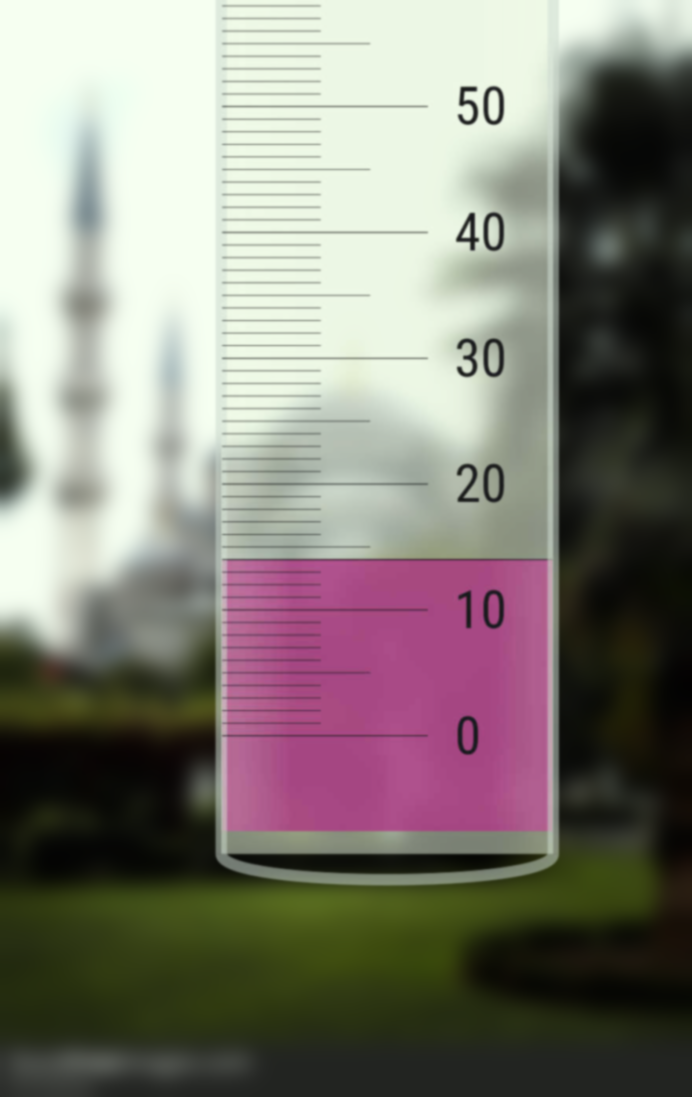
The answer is 14 mL
